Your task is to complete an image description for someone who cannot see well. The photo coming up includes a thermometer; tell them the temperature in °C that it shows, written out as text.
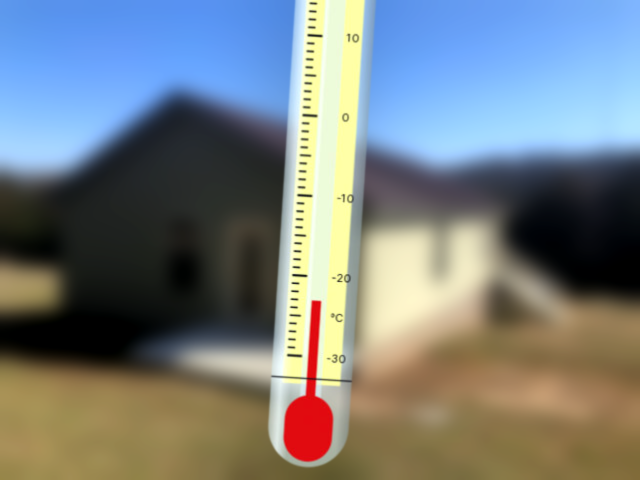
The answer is -23 °C
